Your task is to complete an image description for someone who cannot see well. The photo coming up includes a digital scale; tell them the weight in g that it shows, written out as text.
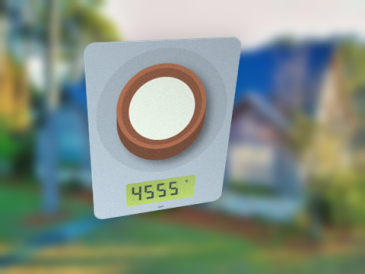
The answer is 4555 g
